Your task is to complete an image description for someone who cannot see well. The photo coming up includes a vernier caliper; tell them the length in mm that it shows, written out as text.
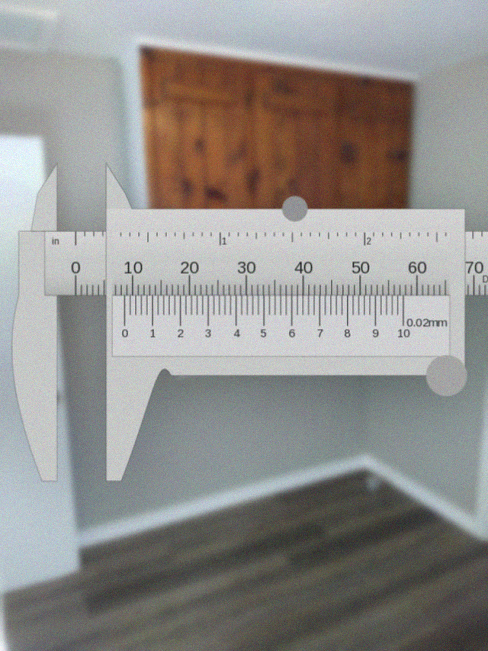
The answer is 8.6 mm
